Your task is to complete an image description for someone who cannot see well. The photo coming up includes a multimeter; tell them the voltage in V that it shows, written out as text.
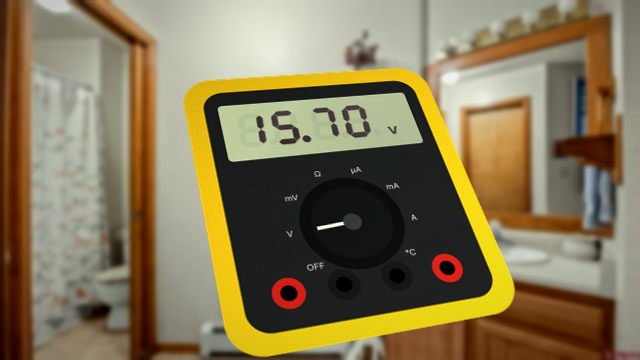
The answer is 15.70 V
